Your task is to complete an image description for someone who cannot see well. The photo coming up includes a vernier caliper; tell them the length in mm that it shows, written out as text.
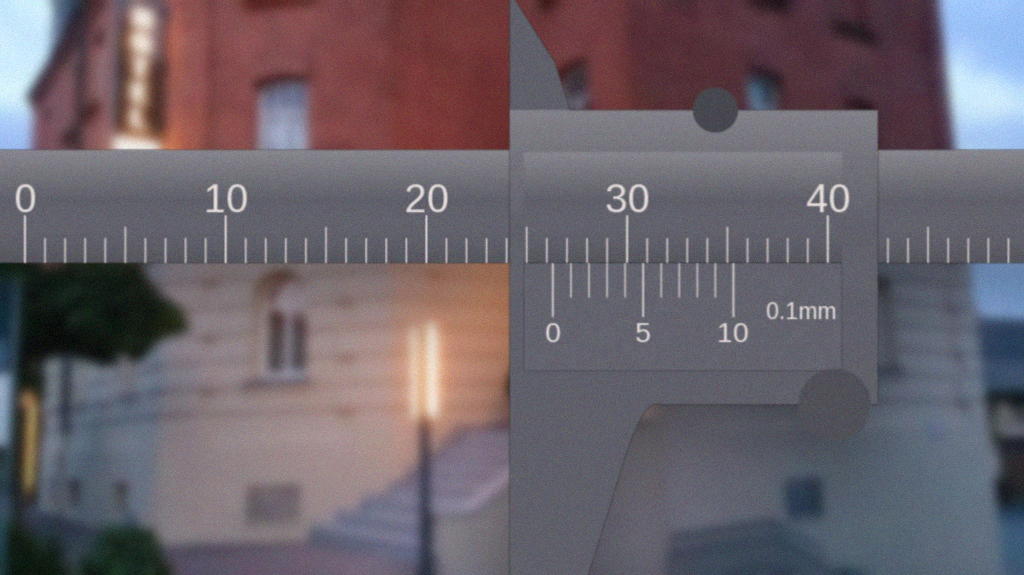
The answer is 26.3 mm
